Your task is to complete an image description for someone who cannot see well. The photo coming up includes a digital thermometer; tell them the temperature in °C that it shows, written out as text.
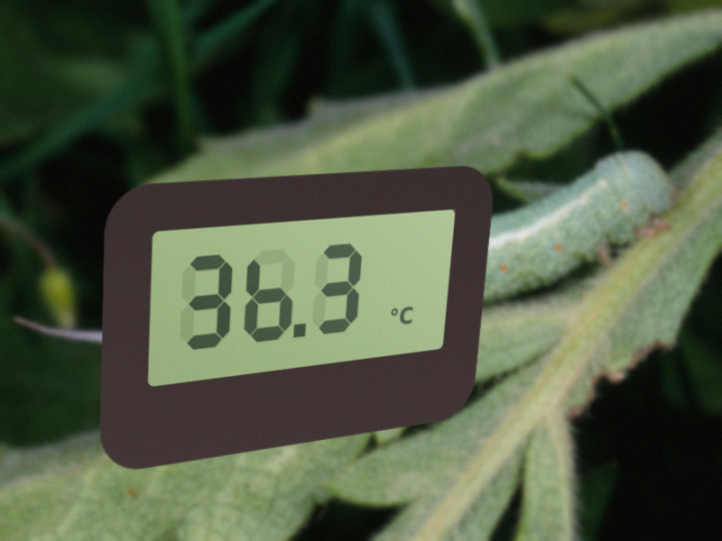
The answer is 36.3 °C
